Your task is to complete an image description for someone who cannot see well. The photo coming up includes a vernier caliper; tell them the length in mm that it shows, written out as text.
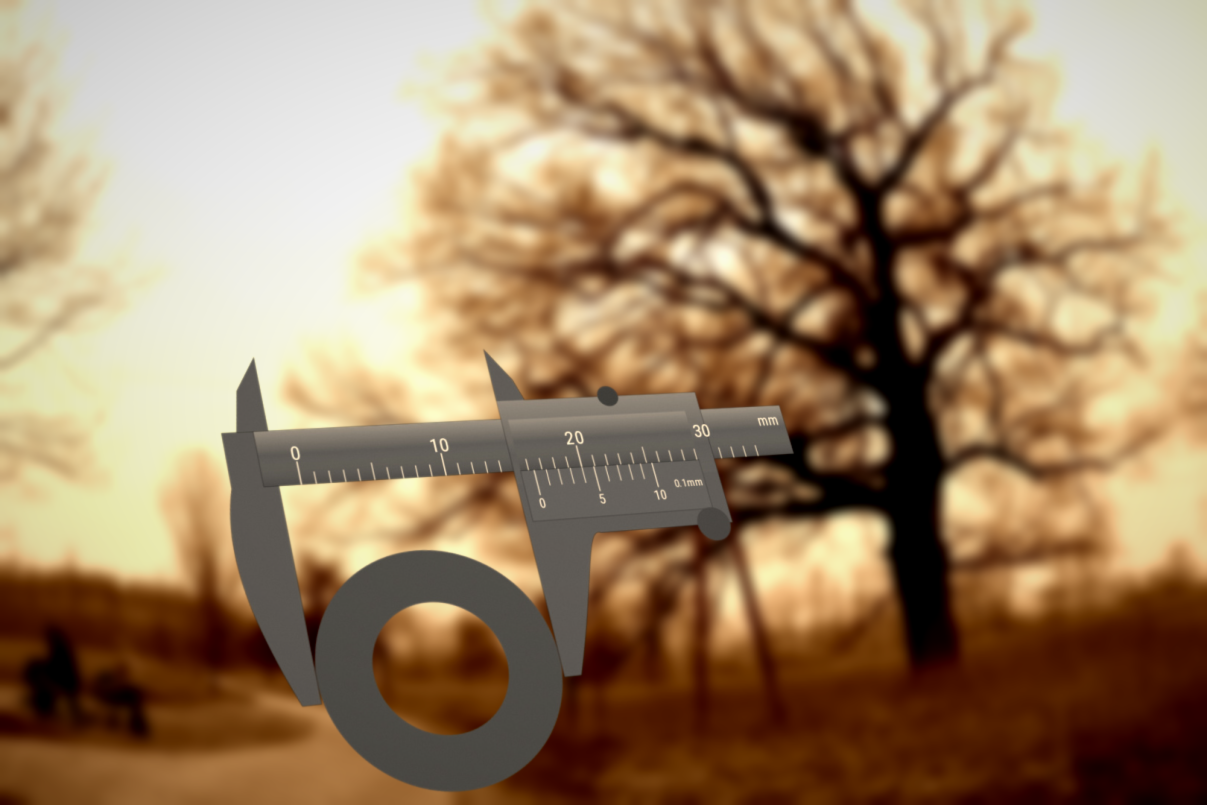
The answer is 16.4 mm
